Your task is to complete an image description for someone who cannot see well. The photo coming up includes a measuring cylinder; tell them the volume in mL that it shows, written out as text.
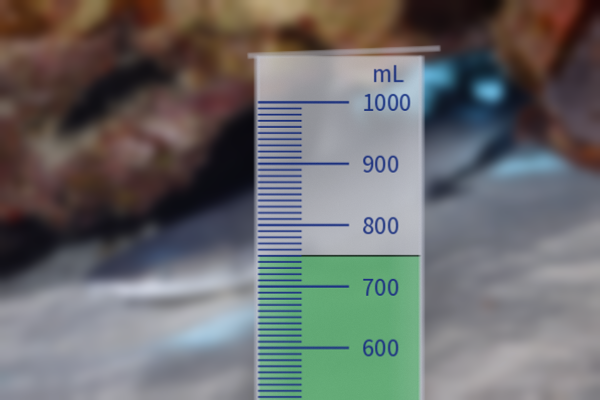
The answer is 750 mL
